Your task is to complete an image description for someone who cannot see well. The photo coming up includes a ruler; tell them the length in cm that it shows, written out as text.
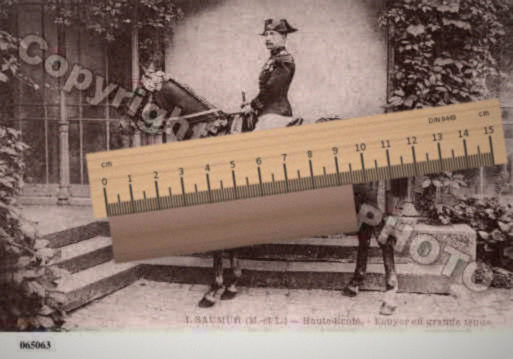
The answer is 9.5 cm
